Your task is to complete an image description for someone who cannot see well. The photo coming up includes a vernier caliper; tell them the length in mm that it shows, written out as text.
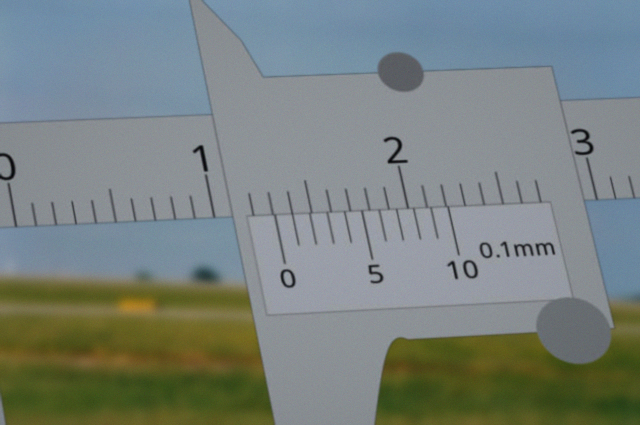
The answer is 13.1 mm
